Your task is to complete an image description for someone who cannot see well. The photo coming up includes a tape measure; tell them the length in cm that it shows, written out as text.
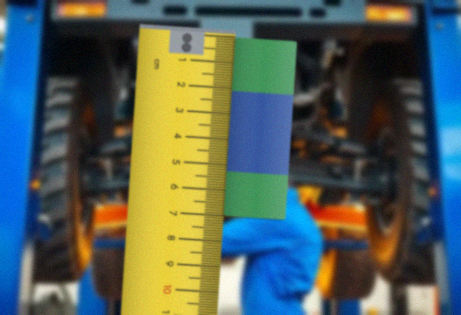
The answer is 7 cm
